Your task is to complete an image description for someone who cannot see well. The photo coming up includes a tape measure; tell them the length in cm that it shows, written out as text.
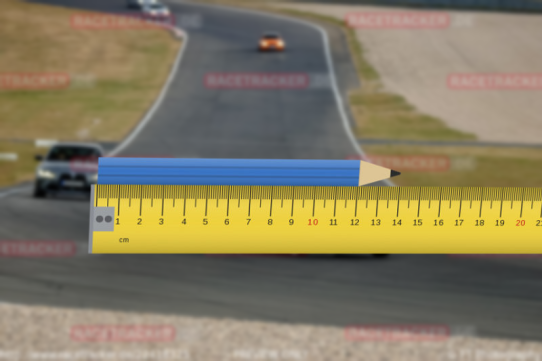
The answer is 14 cm
